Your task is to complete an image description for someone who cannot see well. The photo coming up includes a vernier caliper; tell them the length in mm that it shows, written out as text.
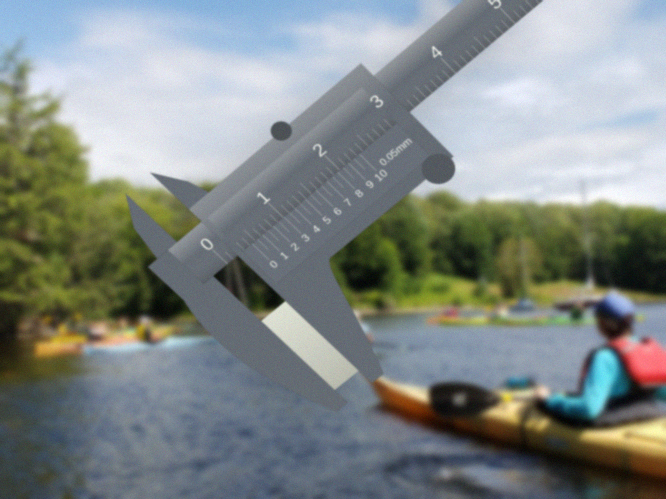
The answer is 4.4 mm
